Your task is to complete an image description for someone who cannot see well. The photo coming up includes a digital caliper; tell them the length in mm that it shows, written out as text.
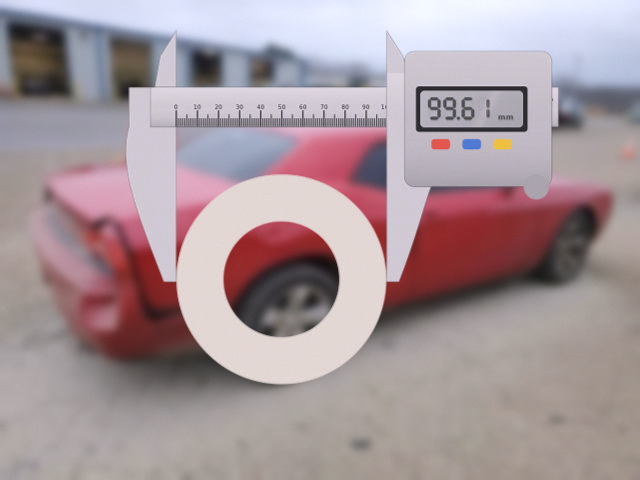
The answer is 99.61 mm
